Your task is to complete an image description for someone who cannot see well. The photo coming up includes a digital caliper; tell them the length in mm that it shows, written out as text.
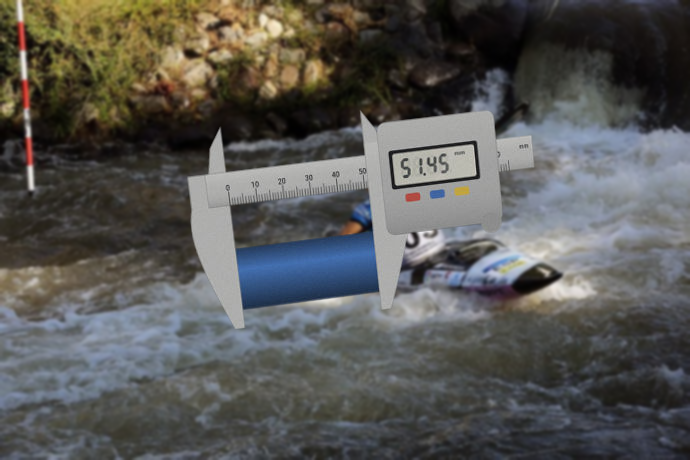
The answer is 51.45 mm
